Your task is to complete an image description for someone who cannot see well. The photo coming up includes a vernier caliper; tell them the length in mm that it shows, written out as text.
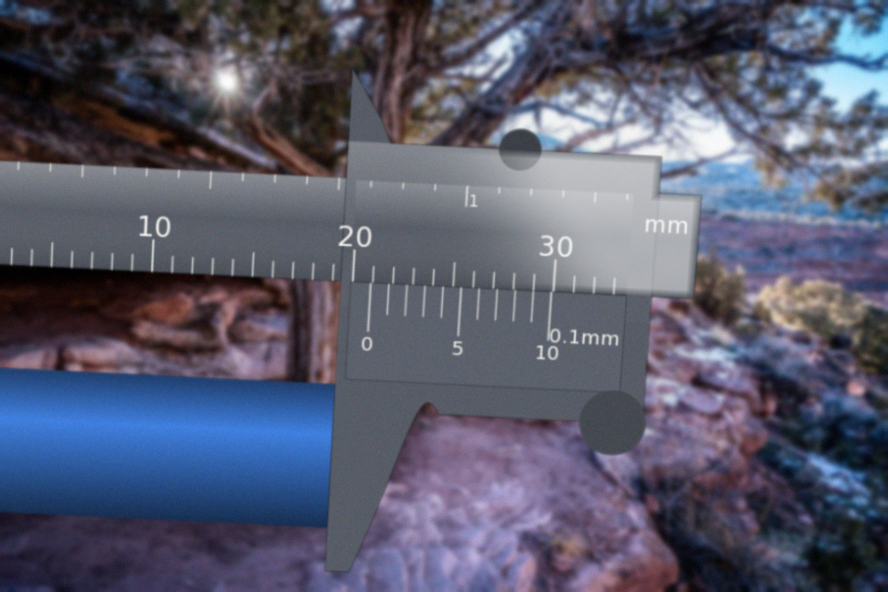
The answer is 20.9 mm
